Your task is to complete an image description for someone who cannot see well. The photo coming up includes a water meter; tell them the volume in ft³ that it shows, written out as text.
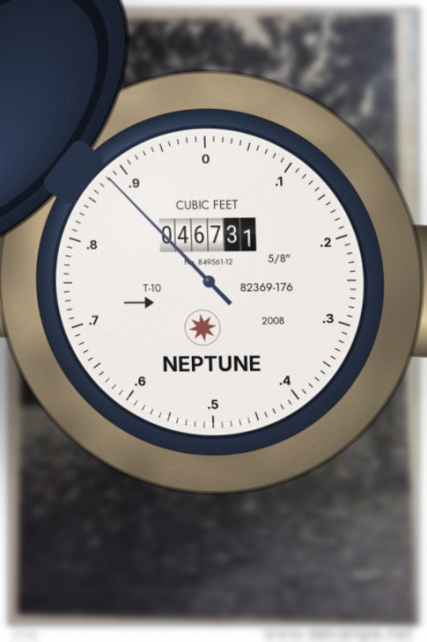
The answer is 46730.88 ft³
